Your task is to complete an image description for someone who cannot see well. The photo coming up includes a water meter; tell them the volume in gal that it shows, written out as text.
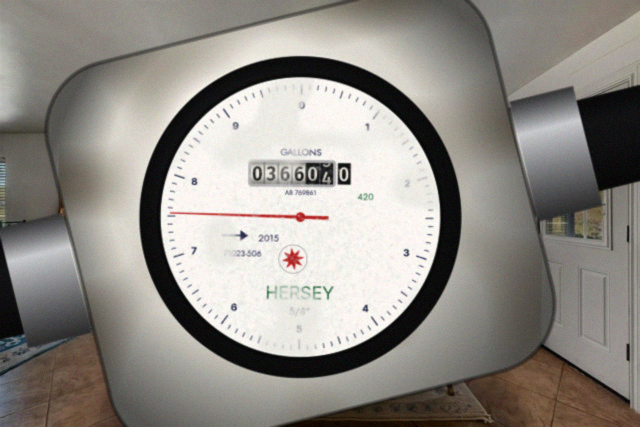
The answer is 366037.5 gal
